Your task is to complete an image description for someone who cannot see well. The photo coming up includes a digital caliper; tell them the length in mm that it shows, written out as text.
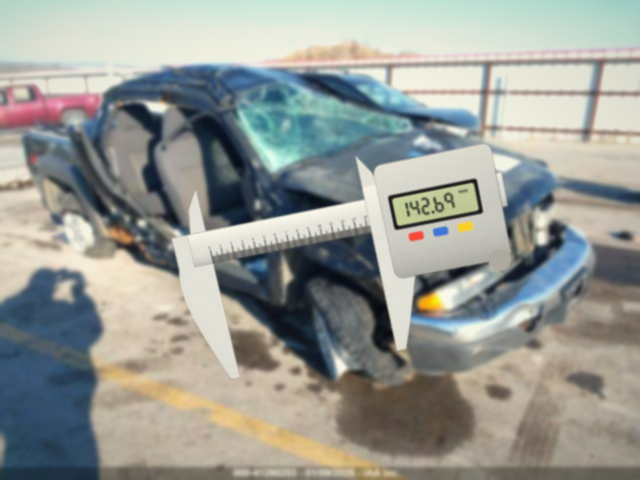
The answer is 142.69 mm
